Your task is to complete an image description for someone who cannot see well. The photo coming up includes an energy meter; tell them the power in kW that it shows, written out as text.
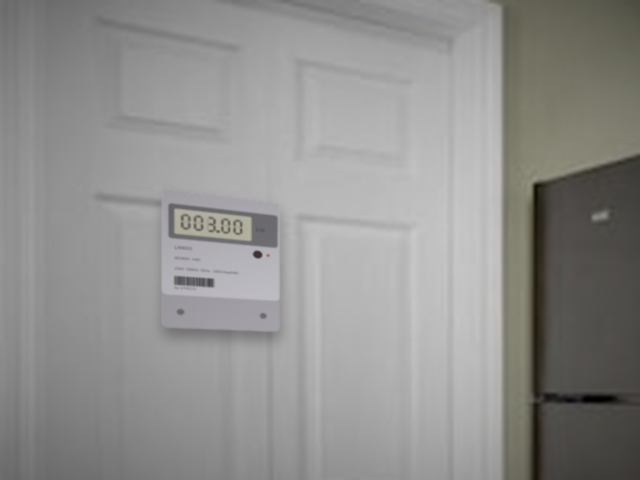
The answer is 3.00 kW
